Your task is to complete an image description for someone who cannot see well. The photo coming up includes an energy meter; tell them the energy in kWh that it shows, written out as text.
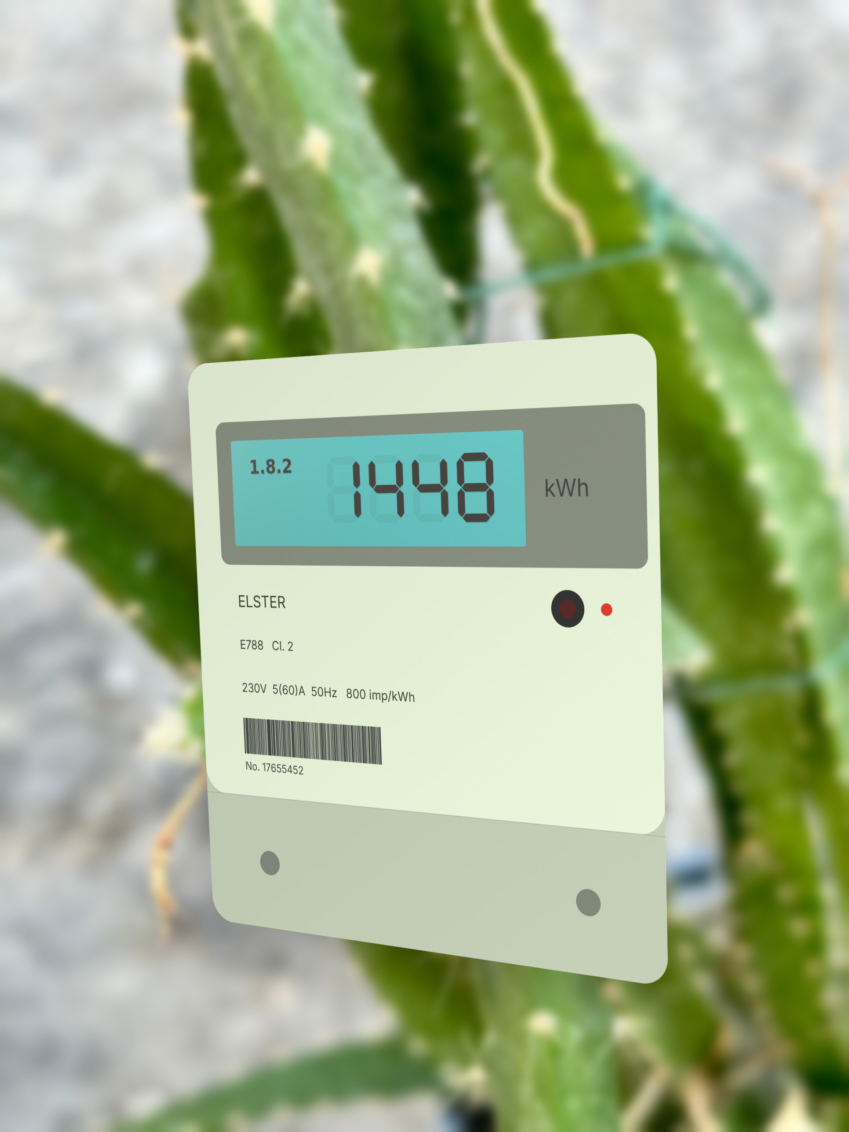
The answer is 1448 kWh
